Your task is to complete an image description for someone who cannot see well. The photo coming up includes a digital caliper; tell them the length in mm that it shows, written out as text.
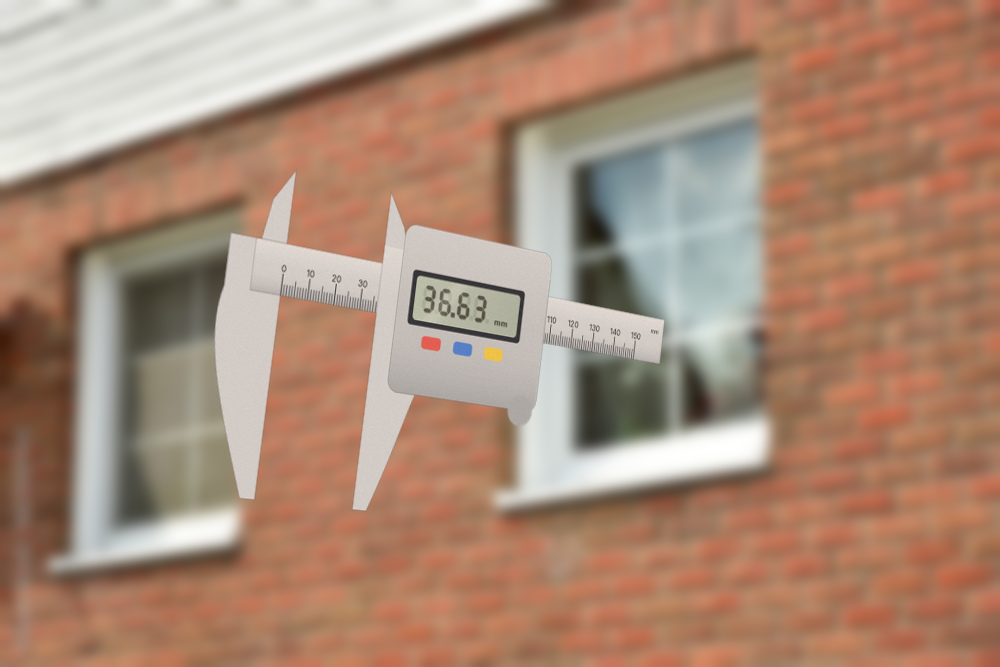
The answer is 36.63 mm
